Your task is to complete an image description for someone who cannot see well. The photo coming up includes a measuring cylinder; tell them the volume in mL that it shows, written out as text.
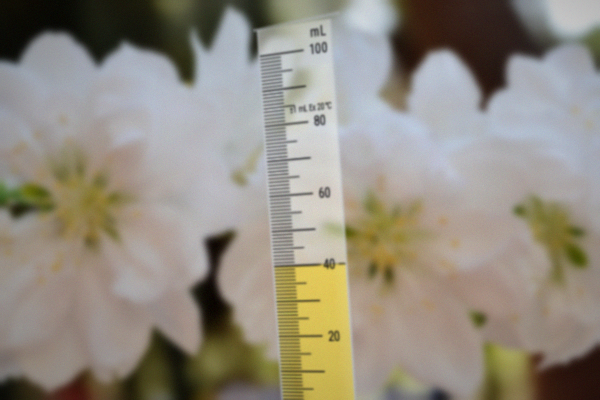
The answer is 40 mL
